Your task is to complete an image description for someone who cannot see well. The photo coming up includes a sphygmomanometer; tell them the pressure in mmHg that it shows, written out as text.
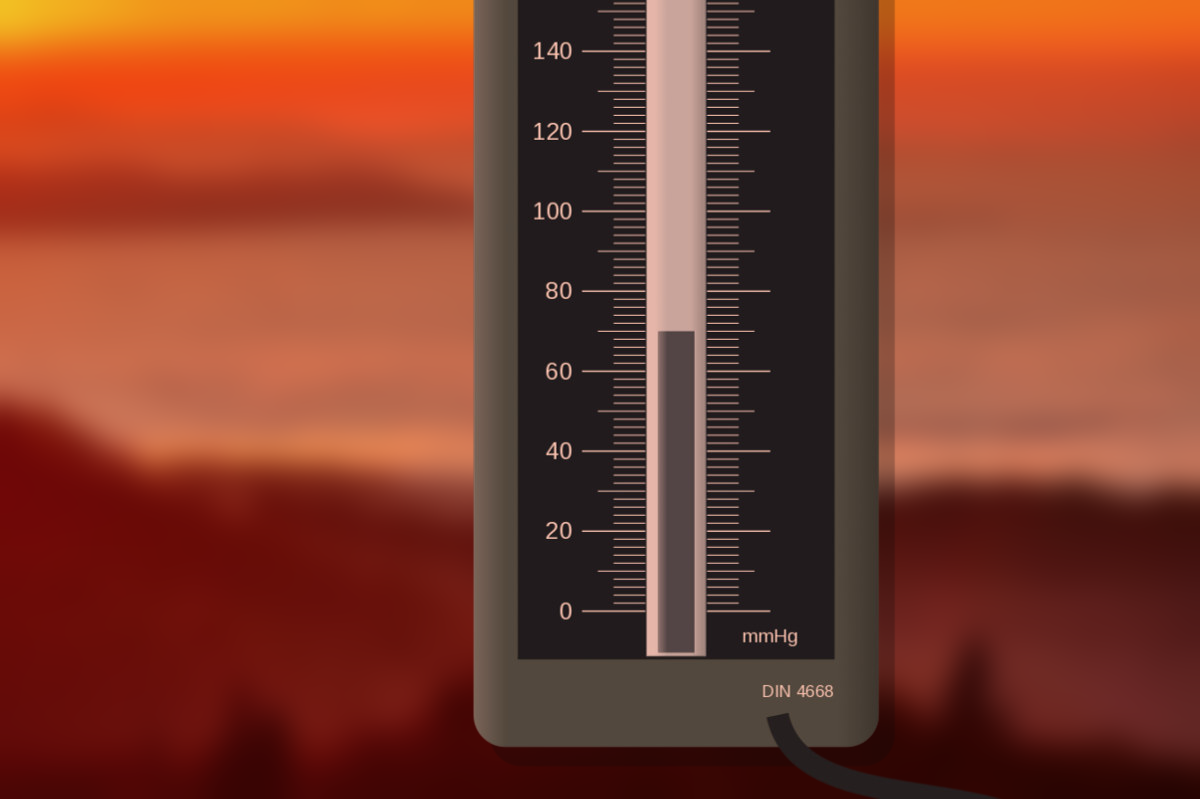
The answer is 70 mmHg
